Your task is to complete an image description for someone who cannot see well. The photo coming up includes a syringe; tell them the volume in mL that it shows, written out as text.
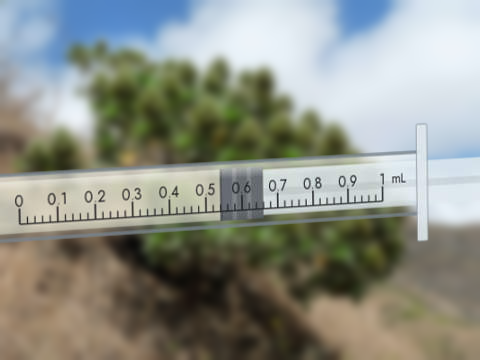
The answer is 0.54 mL
